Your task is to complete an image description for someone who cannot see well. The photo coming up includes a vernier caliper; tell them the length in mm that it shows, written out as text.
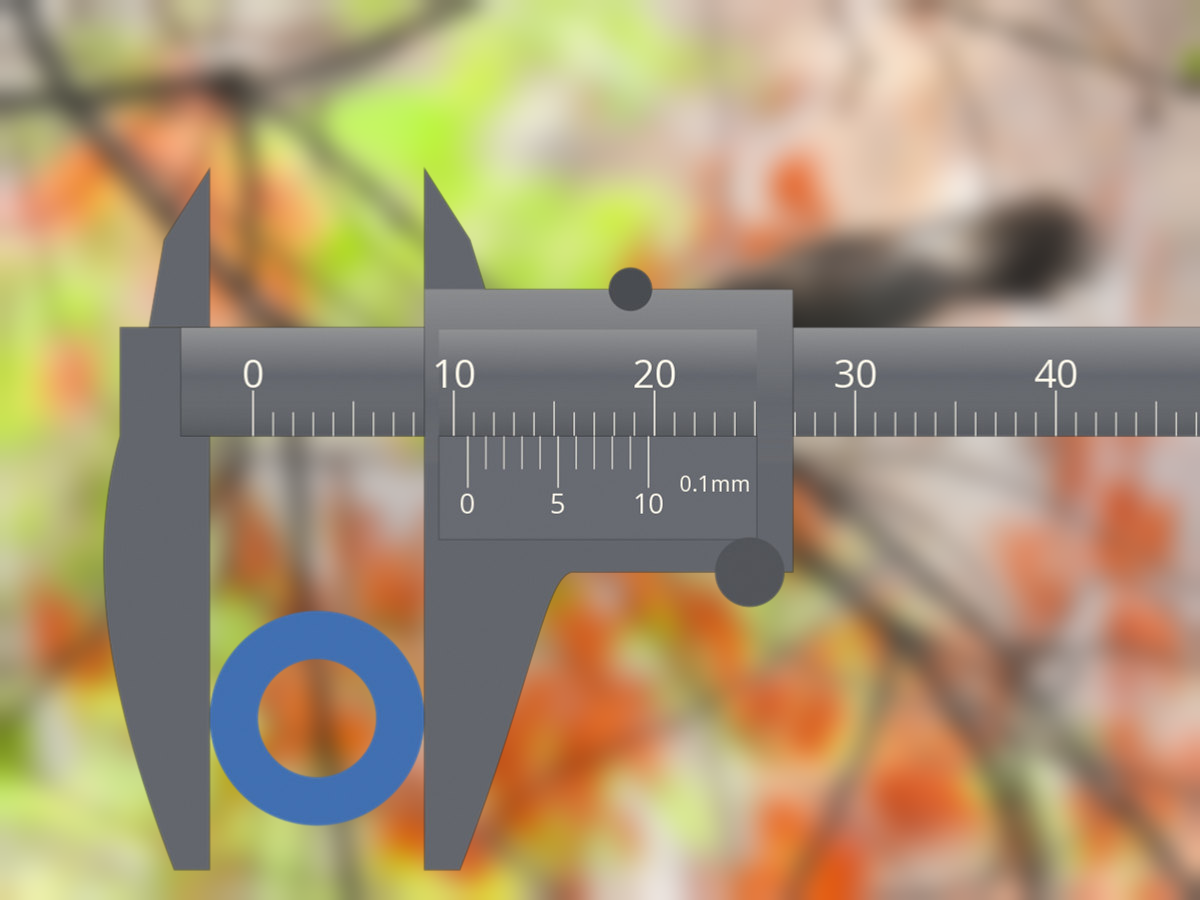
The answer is 10.7 mm
